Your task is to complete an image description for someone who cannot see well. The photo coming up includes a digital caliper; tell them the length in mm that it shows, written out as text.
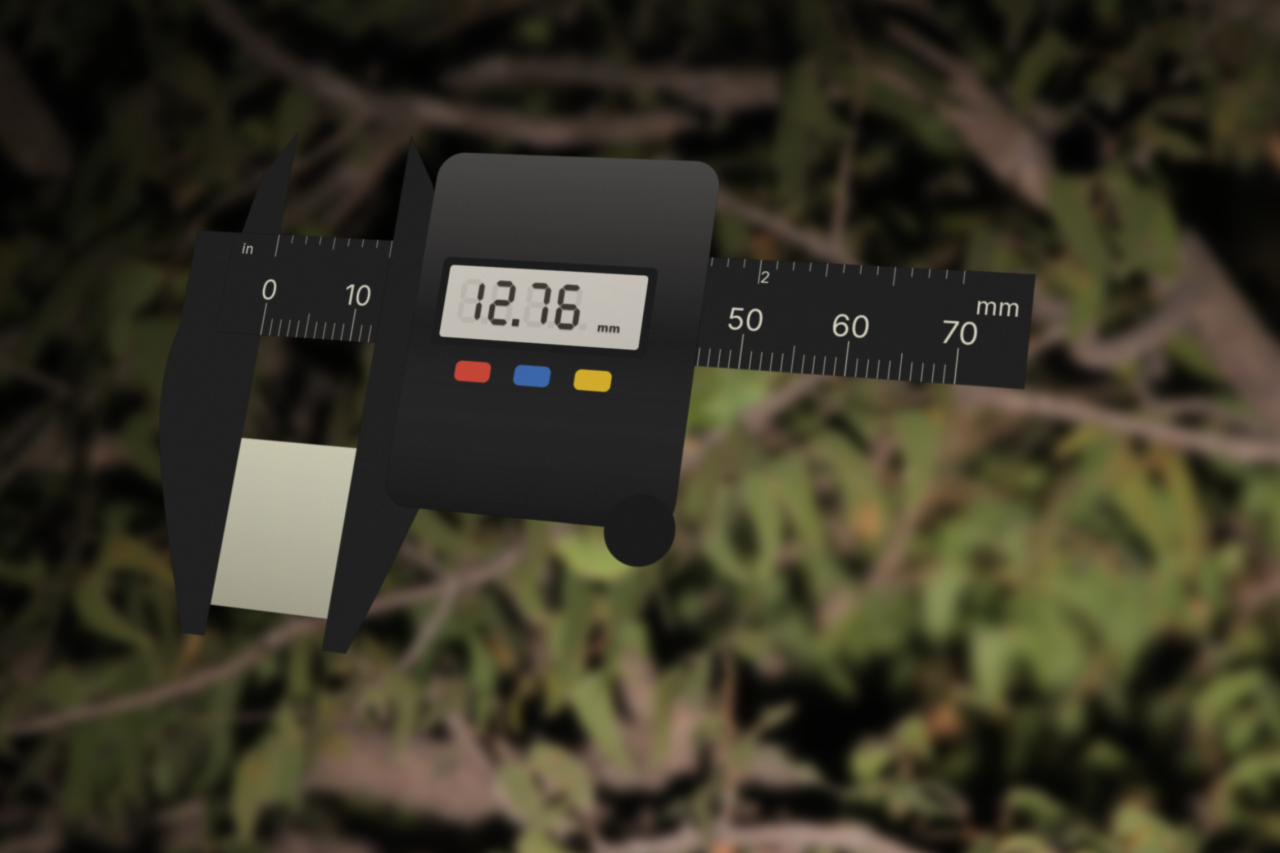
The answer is 12.76 mm
